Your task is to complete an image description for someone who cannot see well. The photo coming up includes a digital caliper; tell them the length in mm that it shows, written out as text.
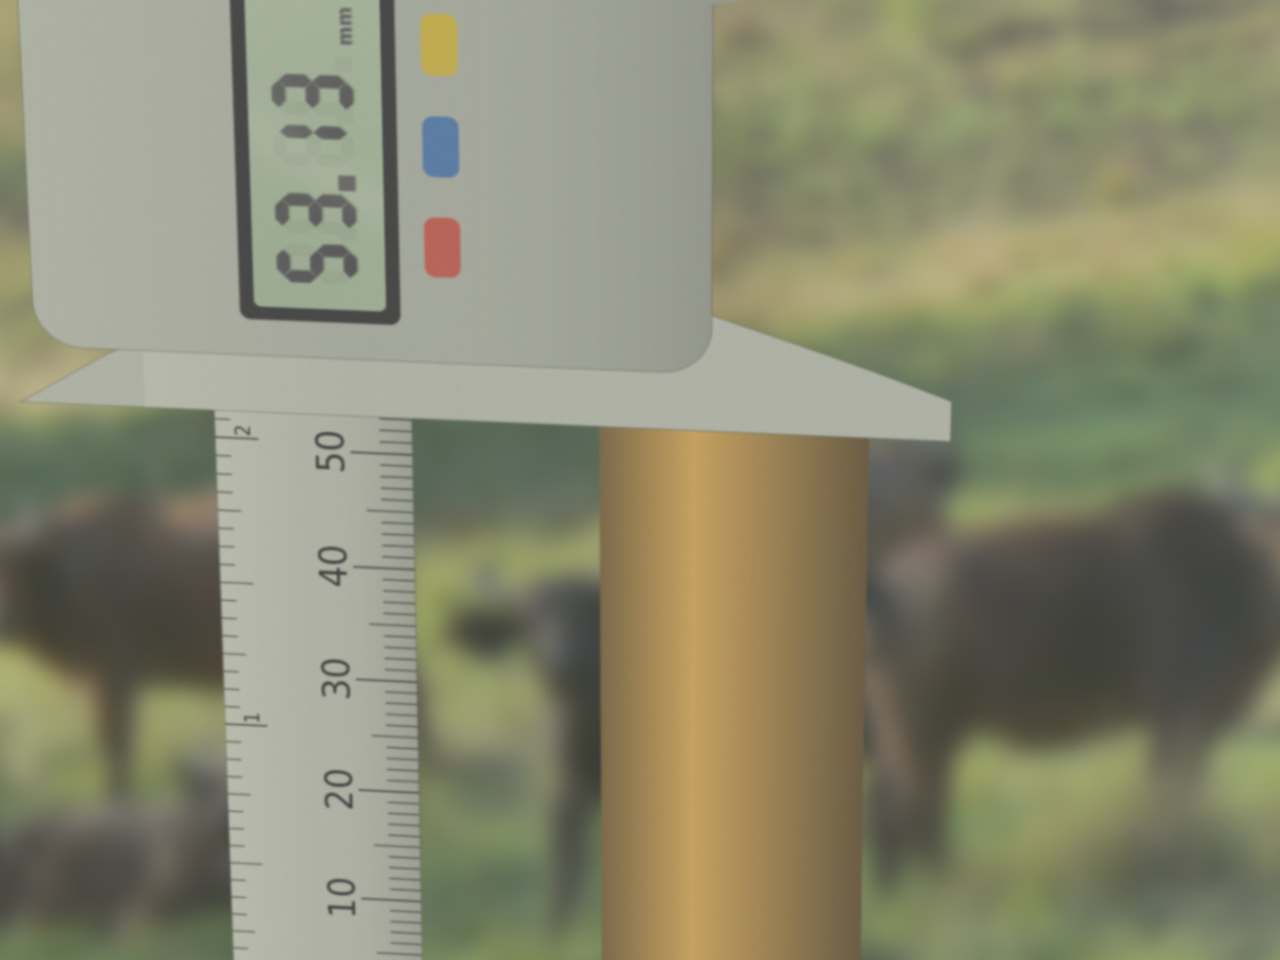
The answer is 53.13 mm
